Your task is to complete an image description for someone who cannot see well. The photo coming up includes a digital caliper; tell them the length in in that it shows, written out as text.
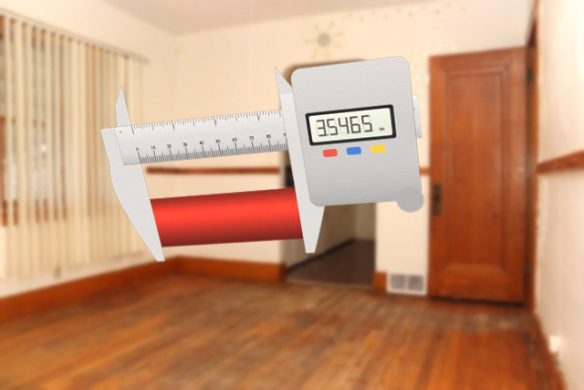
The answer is 3.5465 in
